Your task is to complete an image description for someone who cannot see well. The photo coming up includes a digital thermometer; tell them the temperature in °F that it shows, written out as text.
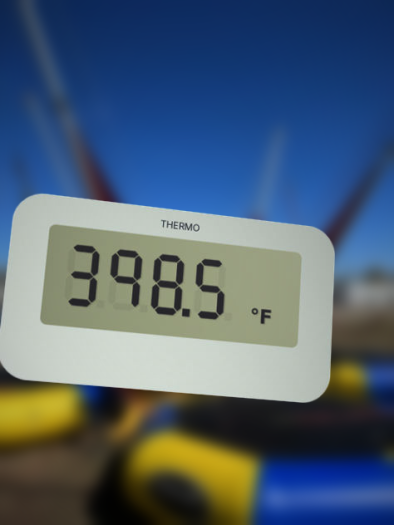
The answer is 398.5 °F
